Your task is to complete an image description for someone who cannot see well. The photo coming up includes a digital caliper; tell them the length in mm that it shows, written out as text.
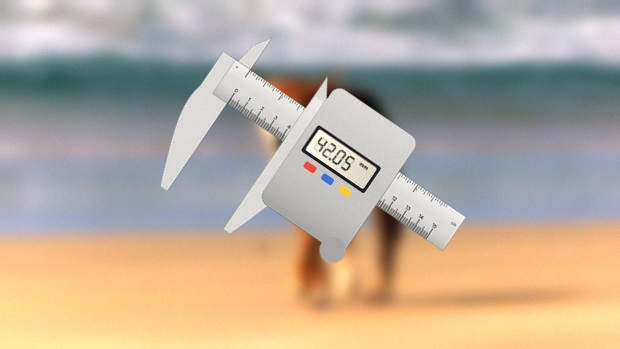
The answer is 42.05 mm
